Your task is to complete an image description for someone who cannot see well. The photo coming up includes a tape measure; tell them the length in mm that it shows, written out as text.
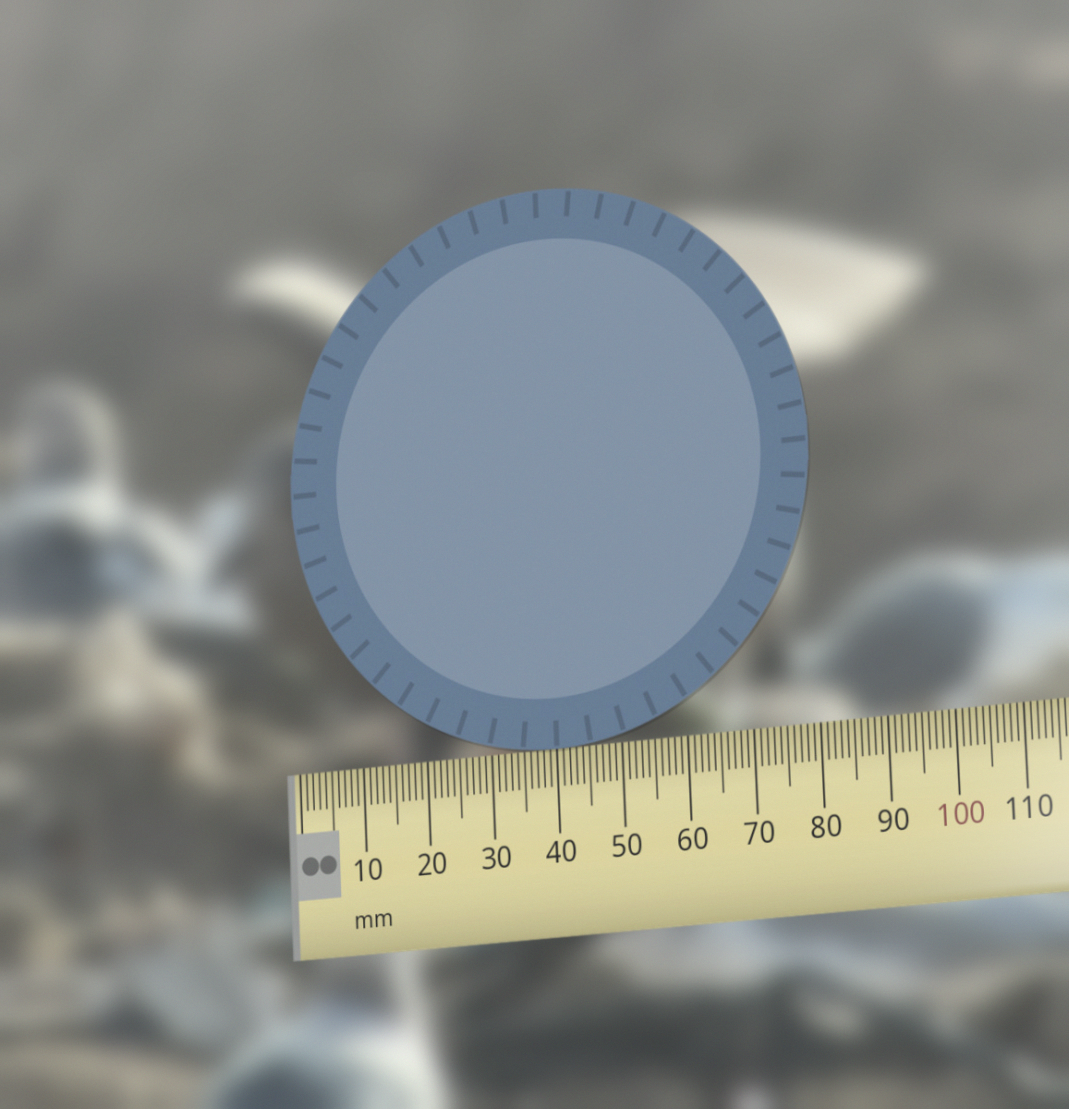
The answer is 80 mm
